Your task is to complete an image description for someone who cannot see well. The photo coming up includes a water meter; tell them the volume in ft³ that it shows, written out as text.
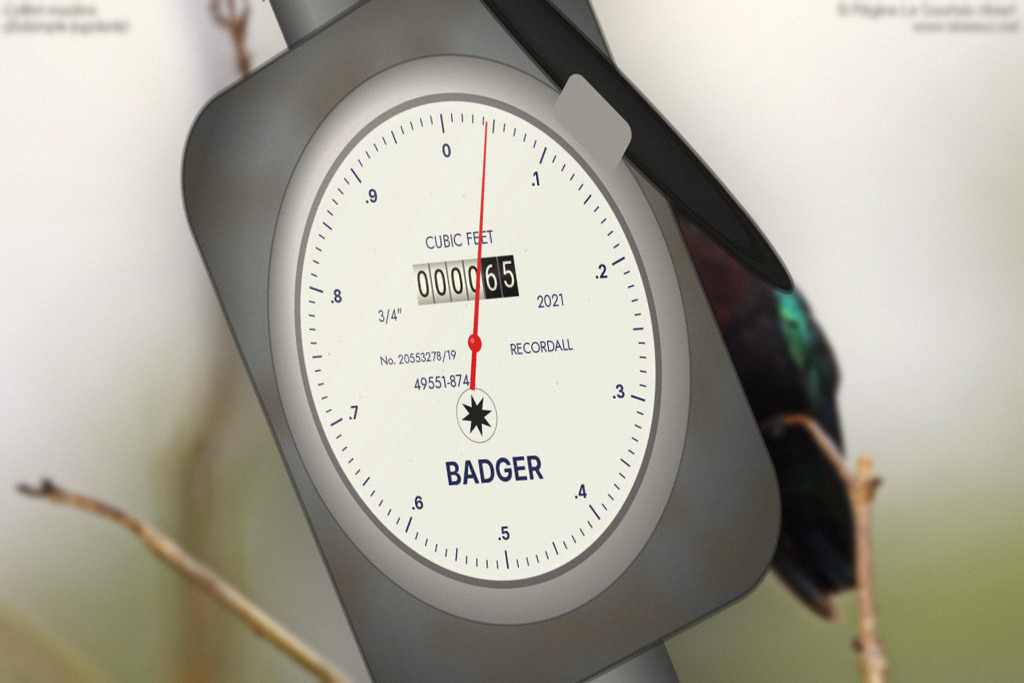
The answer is 65.04 ft³
